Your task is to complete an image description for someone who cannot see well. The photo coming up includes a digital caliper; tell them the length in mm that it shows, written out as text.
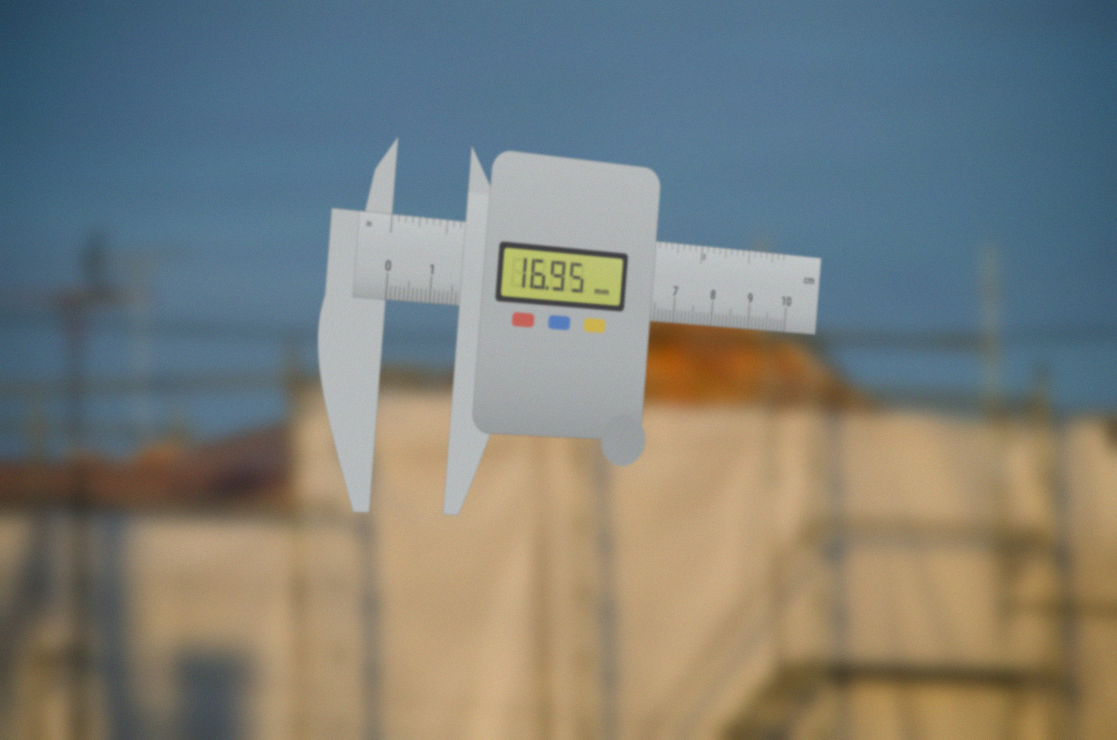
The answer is 16.95 mm
